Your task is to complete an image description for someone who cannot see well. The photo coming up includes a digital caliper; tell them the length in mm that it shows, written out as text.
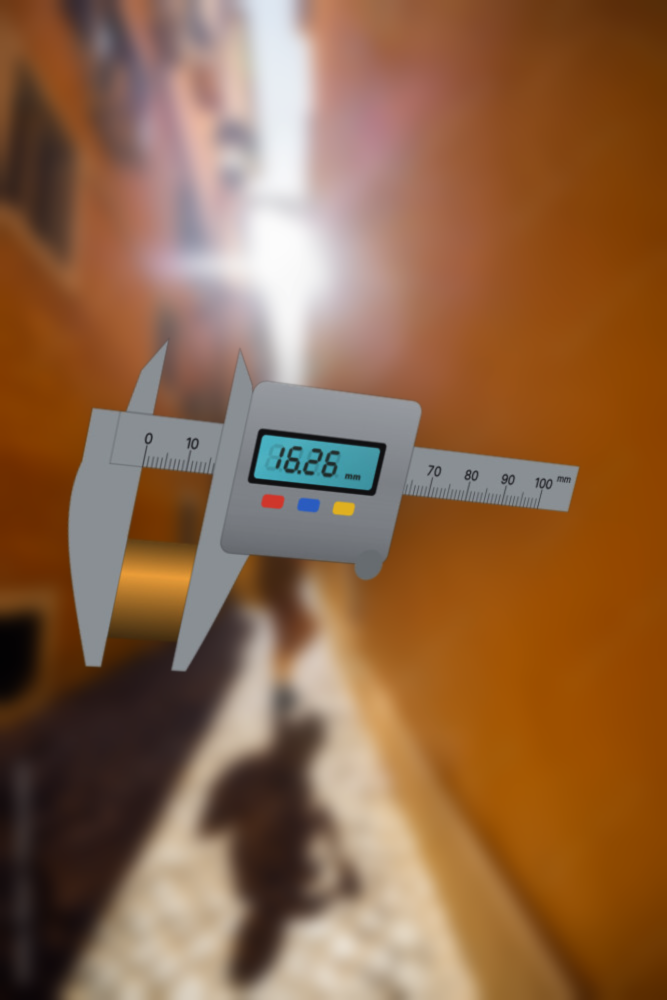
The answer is 16.26 mm
